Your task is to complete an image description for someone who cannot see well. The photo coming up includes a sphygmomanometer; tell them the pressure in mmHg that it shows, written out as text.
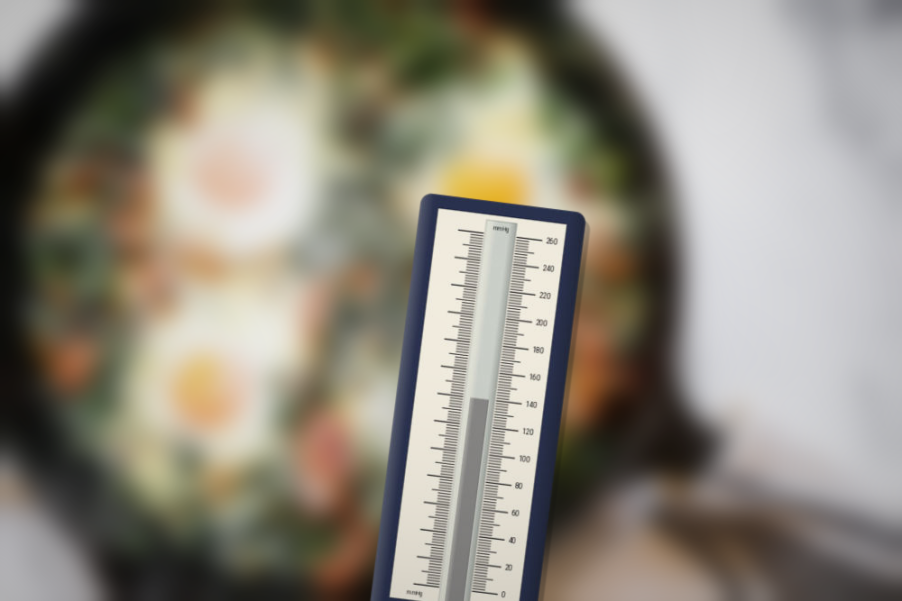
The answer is 140 mmHg
